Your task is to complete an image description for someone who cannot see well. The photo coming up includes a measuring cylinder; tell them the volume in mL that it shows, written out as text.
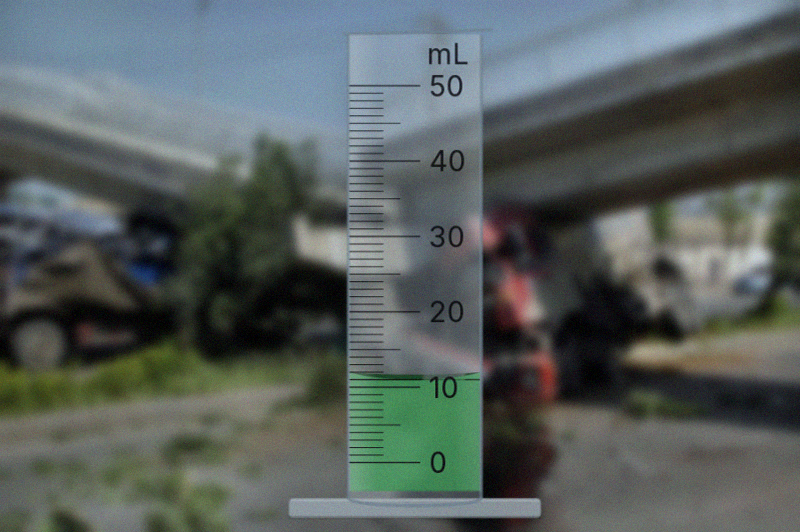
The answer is 11 mL
